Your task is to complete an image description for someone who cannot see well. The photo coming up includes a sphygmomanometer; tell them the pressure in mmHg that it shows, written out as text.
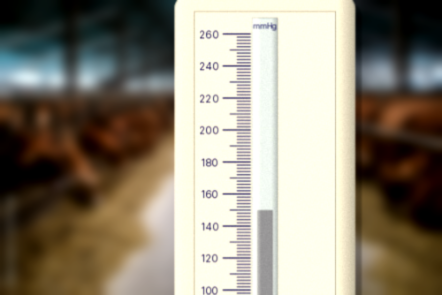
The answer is 150 mmHg
